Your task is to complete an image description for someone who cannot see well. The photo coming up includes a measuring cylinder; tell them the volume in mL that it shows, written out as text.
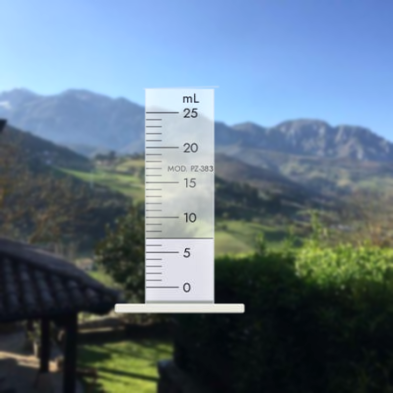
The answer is 7 mL
